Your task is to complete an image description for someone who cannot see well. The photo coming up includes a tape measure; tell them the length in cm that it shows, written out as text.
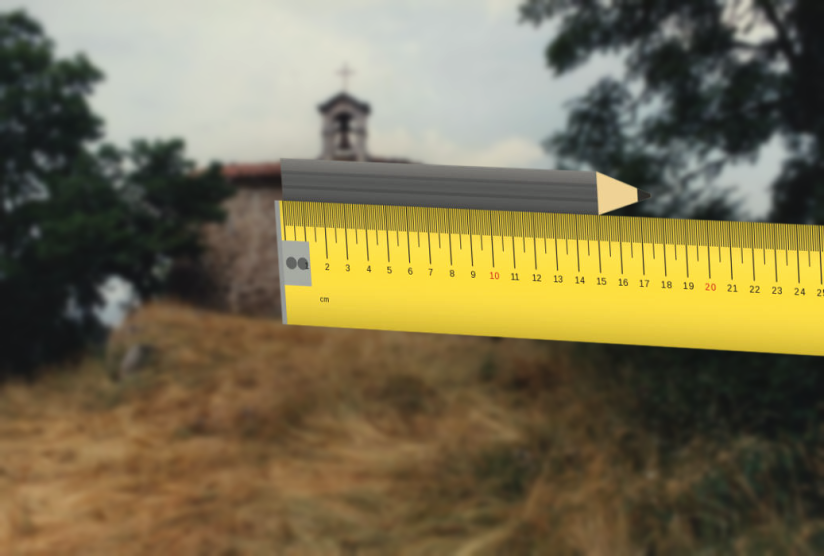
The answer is 17.5 cm
